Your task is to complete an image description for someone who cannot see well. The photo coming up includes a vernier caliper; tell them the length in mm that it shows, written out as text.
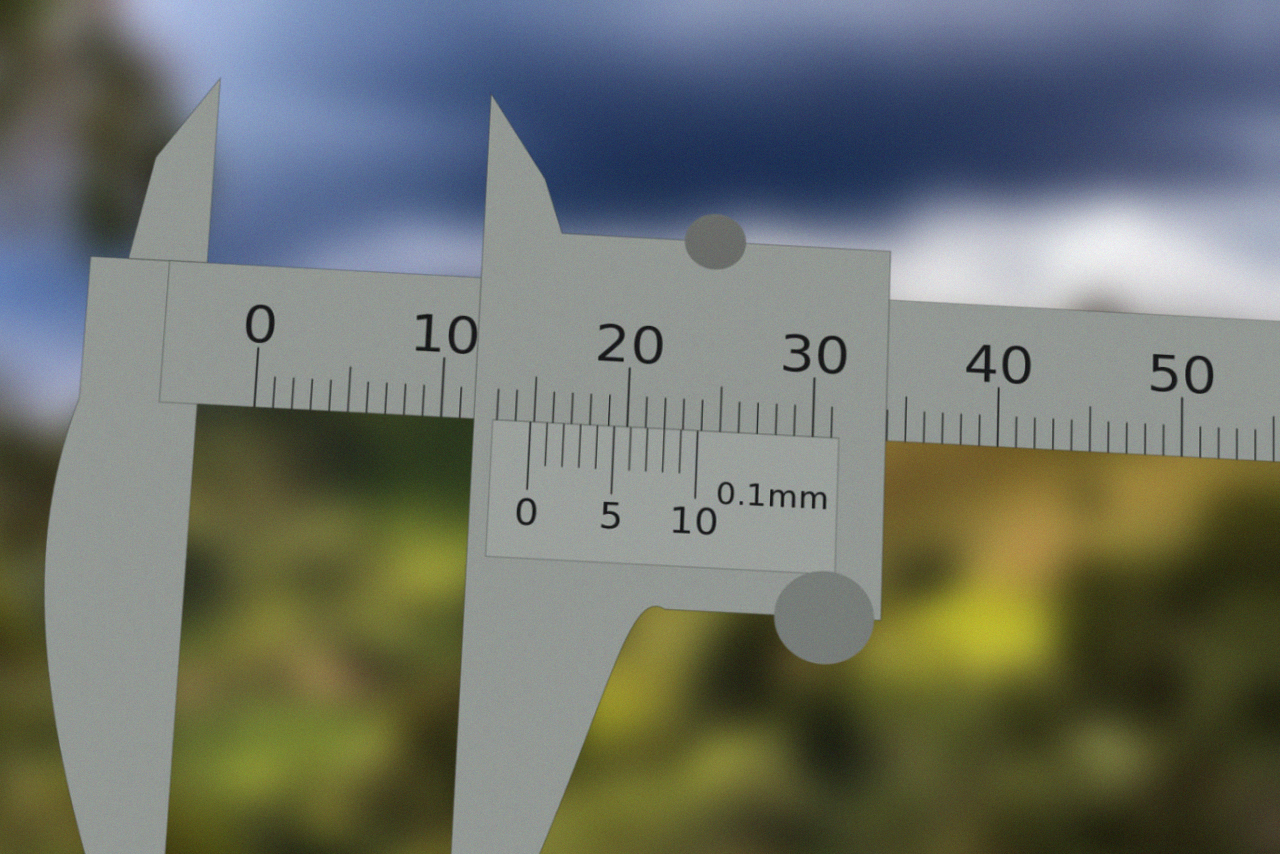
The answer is 14.8 mm
